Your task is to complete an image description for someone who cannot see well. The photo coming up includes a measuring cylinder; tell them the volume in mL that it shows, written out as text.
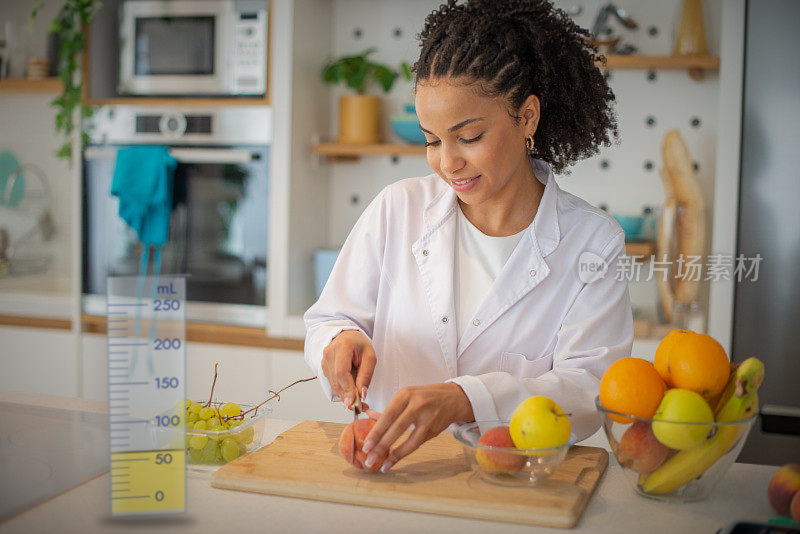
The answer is 60 mL
